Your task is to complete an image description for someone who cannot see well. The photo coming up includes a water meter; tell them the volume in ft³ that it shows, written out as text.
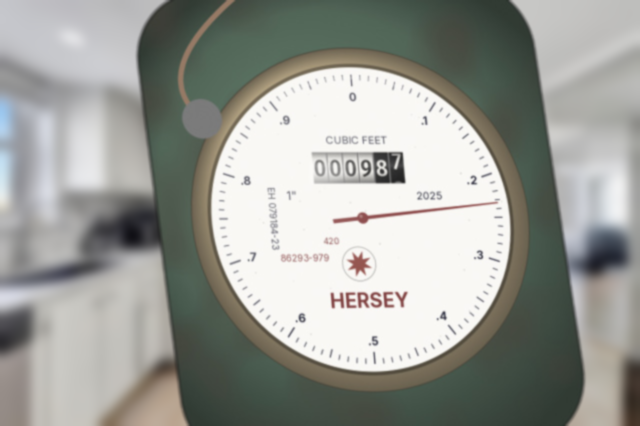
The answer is 987.23 ft³
